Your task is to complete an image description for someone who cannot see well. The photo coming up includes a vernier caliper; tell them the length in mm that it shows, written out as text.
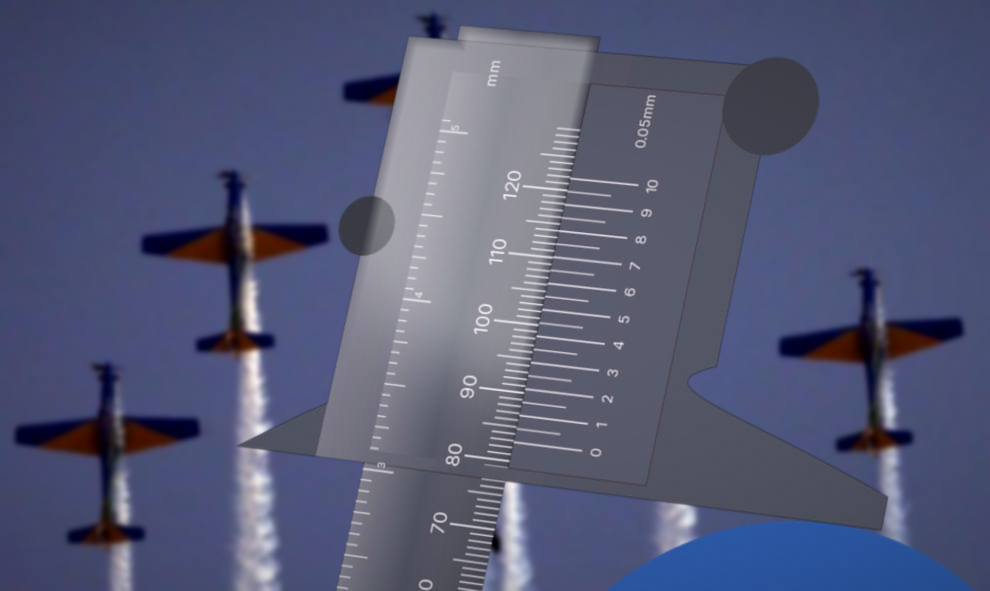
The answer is 82.8 mm
